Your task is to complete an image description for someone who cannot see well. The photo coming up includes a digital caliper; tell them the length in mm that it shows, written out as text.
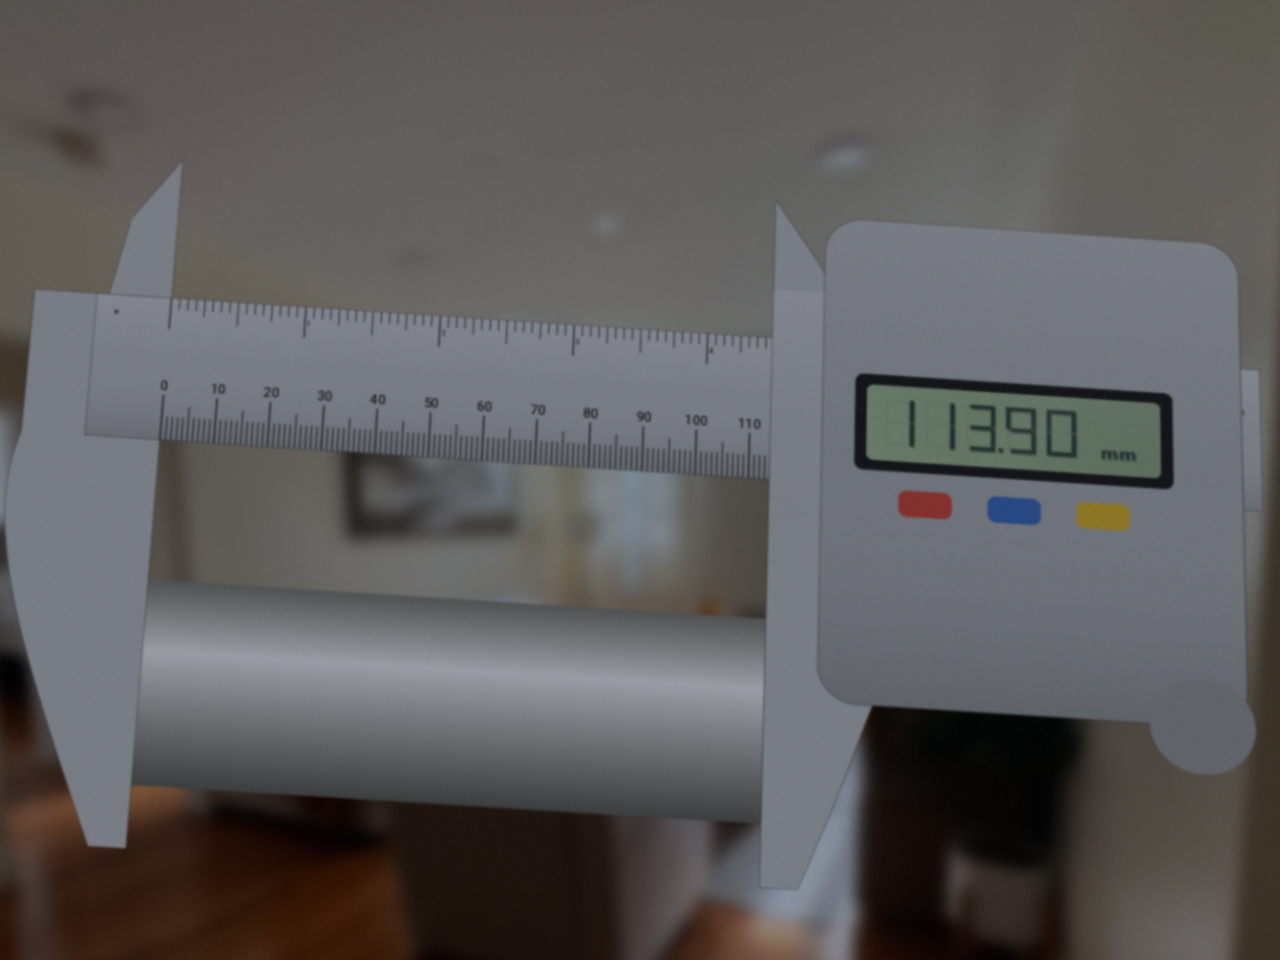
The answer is 113.90 mm
